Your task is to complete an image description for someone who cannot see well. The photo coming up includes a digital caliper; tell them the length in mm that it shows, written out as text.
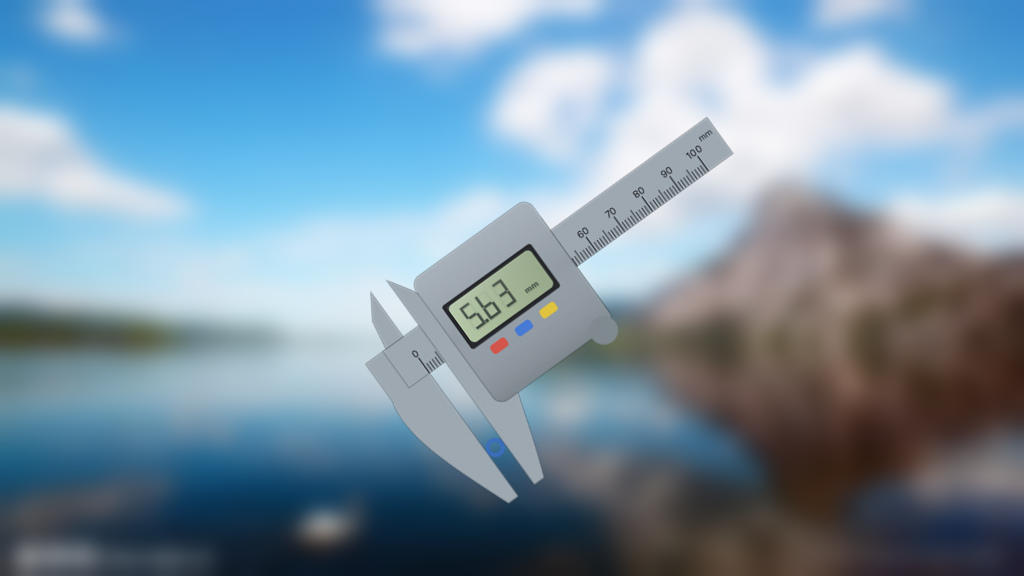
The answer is 5.63 mm
